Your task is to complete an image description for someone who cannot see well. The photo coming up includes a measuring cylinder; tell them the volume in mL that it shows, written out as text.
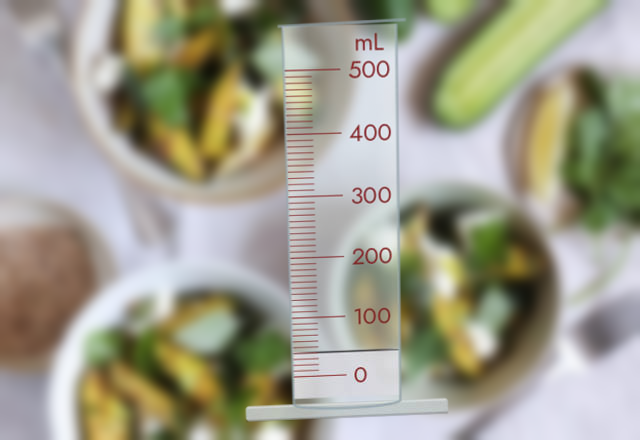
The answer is 40 mL
